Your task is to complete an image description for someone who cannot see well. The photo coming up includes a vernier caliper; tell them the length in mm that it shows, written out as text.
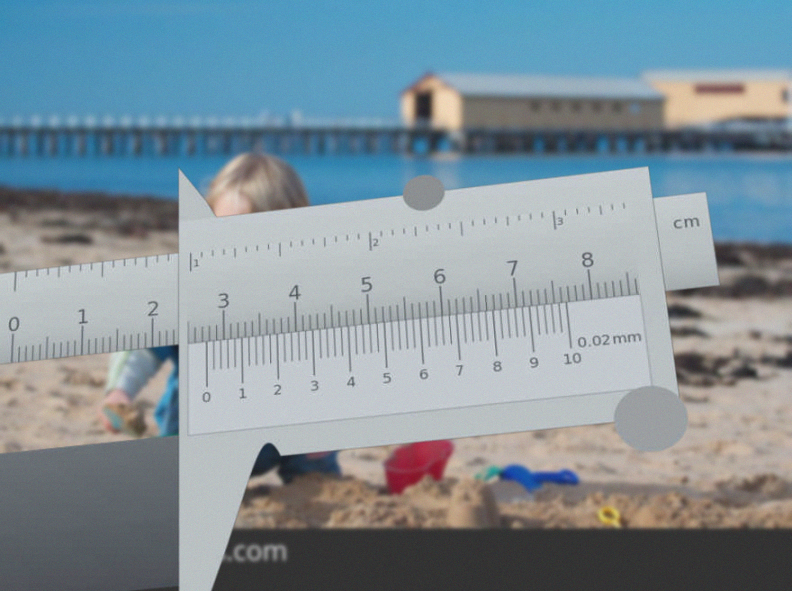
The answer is 27.6 mm
